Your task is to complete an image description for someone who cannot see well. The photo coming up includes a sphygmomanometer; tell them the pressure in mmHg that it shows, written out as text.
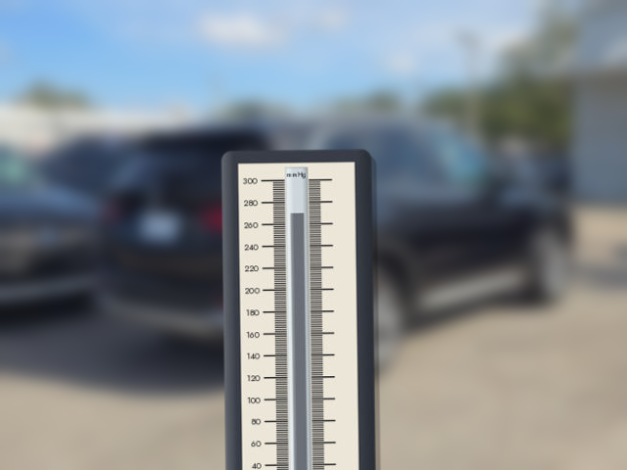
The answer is 270 mmHg
